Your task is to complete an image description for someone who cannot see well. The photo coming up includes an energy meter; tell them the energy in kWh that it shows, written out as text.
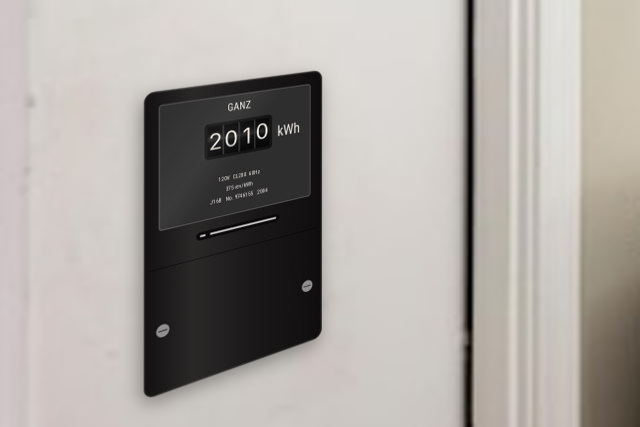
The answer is 2010 kWh
